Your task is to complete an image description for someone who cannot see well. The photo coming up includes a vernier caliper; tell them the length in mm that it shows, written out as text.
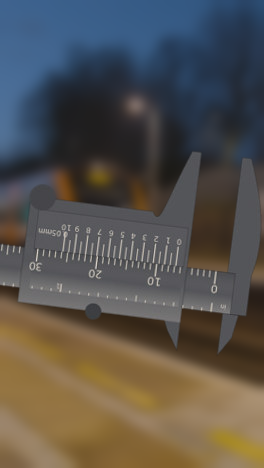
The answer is 6.8 mm
